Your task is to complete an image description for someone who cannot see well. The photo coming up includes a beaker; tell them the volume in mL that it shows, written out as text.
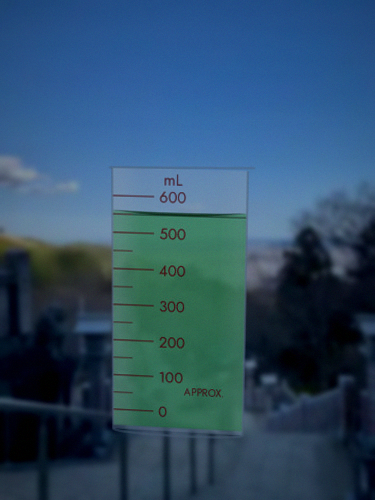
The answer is 550 mL
